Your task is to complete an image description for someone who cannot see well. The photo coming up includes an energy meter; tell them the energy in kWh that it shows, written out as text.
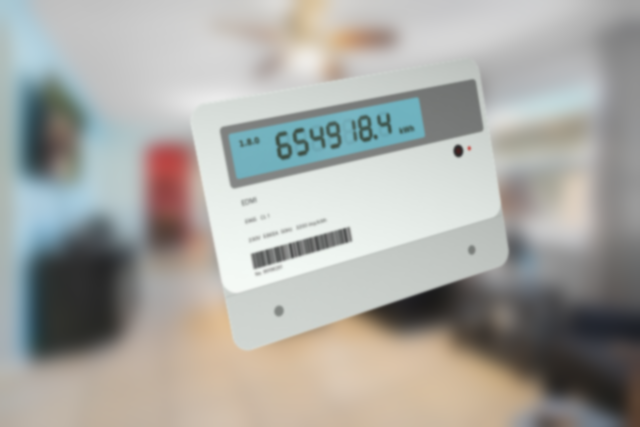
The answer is 654918.4 kWh
